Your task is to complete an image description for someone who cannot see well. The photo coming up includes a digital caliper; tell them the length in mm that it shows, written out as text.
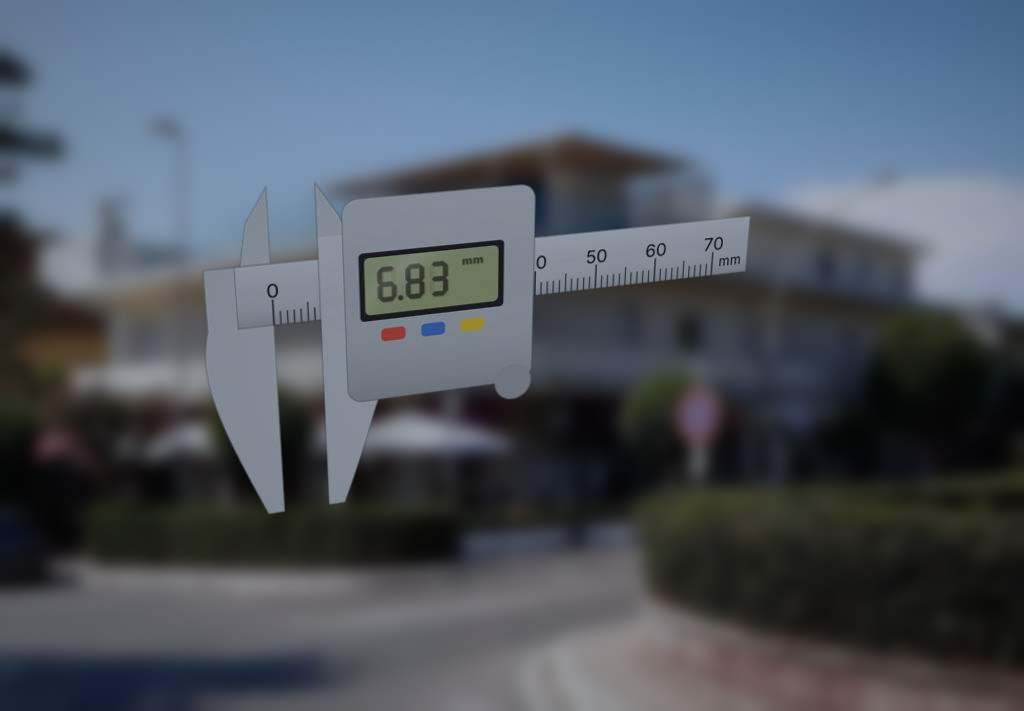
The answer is 6.83 mm
